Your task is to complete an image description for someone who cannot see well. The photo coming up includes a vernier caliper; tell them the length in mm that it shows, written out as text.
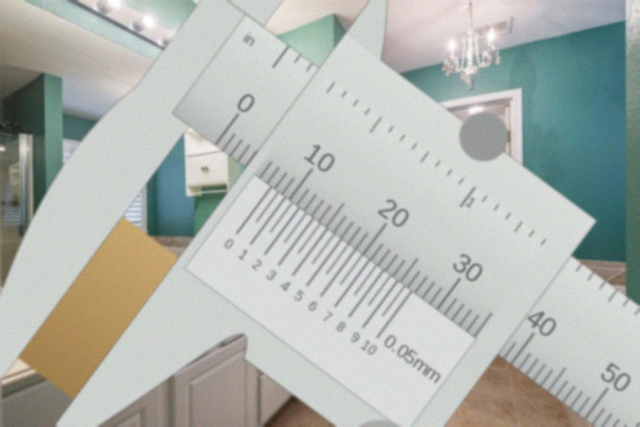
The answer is 7.6 mm
